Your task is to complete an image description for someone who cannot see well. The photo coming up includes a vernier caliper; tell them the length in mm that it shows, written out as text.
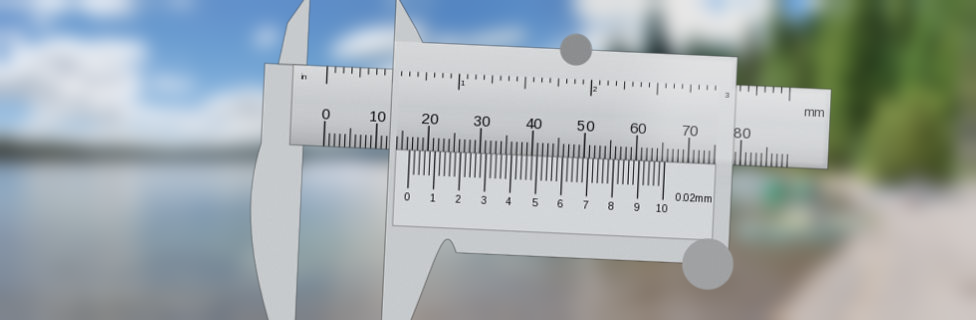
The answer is 16.5 mm
